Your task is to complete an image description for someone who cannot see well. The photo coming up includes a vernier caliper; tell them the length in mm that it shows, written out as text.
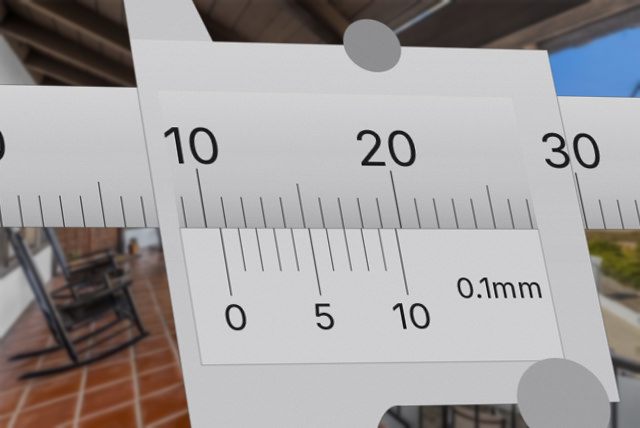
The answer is 10.7 mm
